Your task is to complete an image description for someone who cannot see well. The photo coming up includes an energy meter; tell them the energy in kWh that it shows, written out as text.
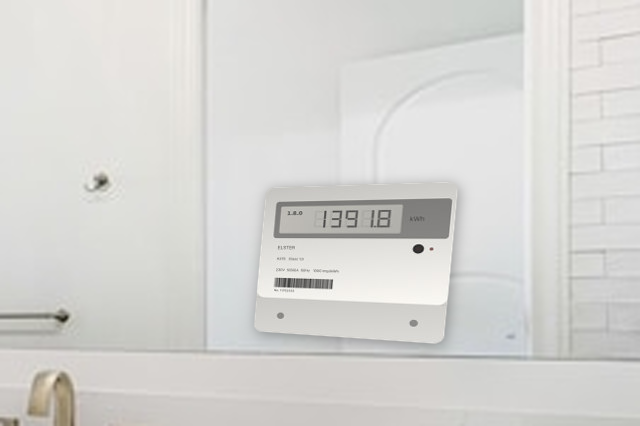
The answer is 1391.8 kWh
